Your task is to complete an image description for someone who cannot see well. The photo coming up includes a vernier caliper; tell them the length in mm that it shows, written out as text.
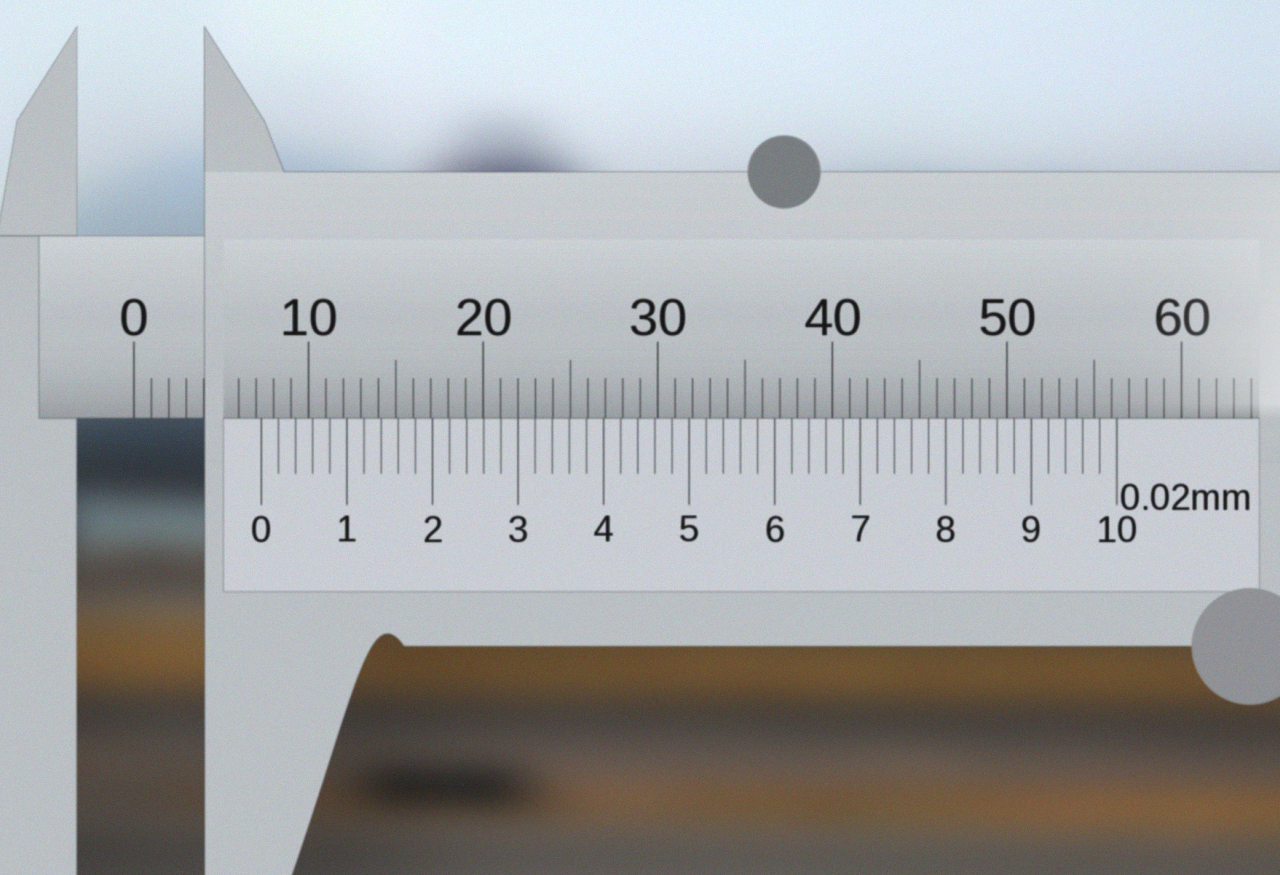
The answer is 7.3 mm
